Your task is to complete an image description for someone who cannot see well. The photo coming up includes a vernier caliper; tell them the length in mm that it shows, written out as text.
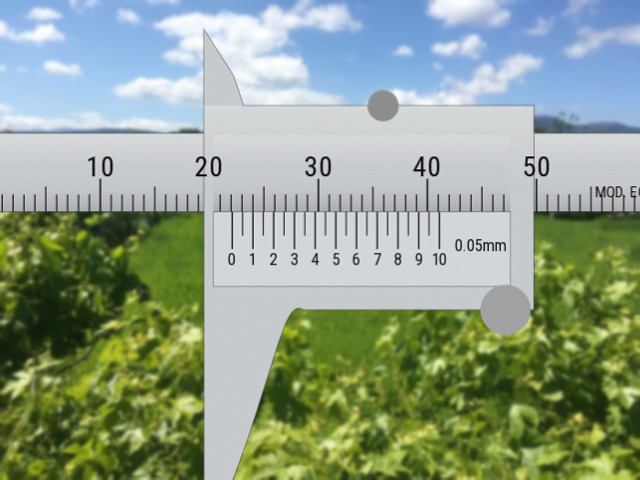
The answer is 22.1 mm
